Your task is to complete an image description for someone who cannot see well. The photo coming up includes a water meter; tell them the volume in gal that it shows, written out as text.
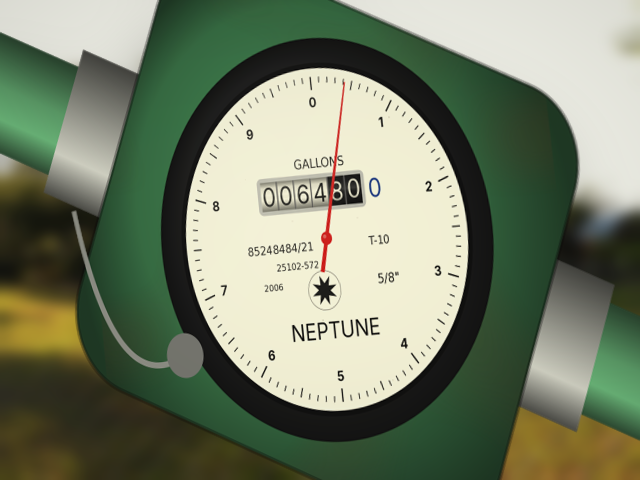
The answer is 64800.4 gal
